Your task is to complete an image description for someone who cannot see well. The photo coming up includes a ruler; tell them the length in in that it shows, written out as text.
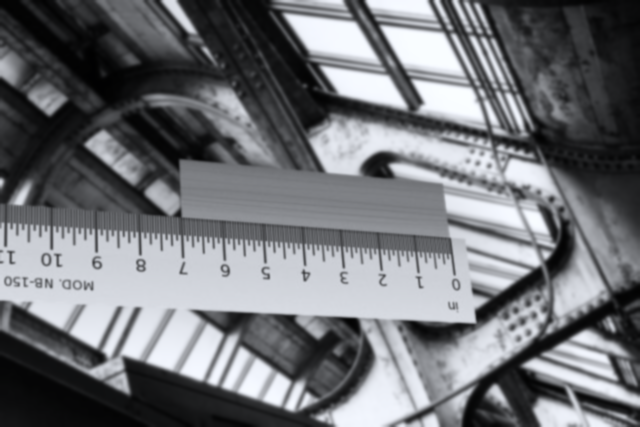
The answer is 7 in
